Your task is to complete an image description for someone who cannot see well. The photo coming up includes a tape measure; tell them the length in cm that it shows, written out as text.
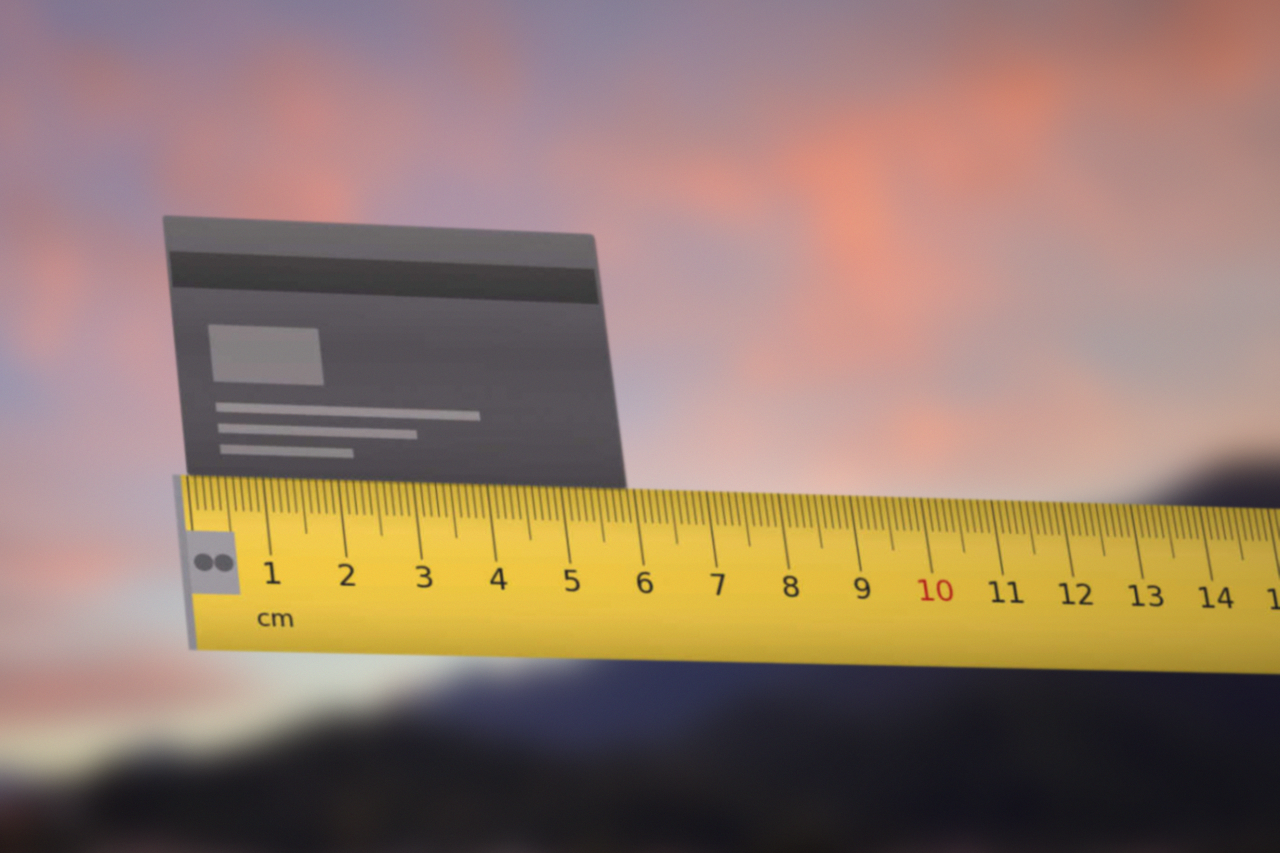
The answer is 5.9 cm
